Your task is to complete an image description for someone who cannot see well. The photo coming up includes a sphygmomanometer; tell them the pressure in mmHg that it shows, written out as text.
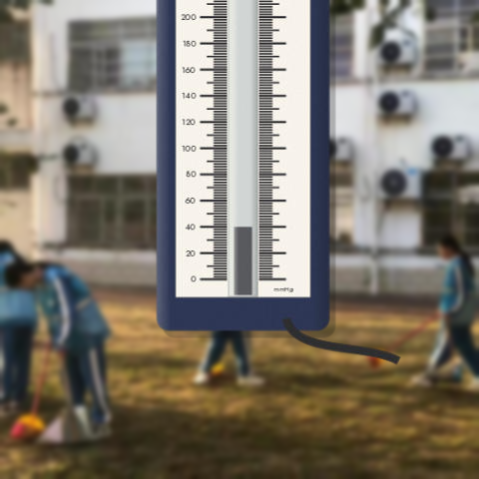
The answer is 40 mmHg
